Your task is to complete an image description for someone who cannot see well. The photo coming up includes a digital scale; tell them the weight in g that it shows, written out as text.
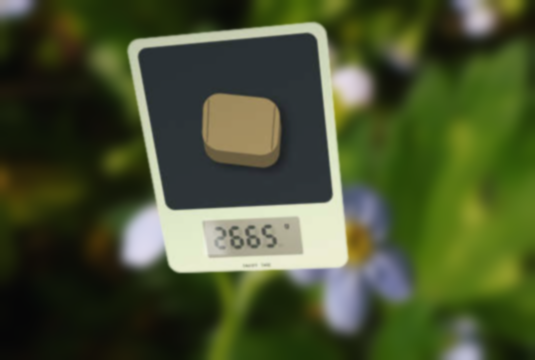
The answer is 2665 g
